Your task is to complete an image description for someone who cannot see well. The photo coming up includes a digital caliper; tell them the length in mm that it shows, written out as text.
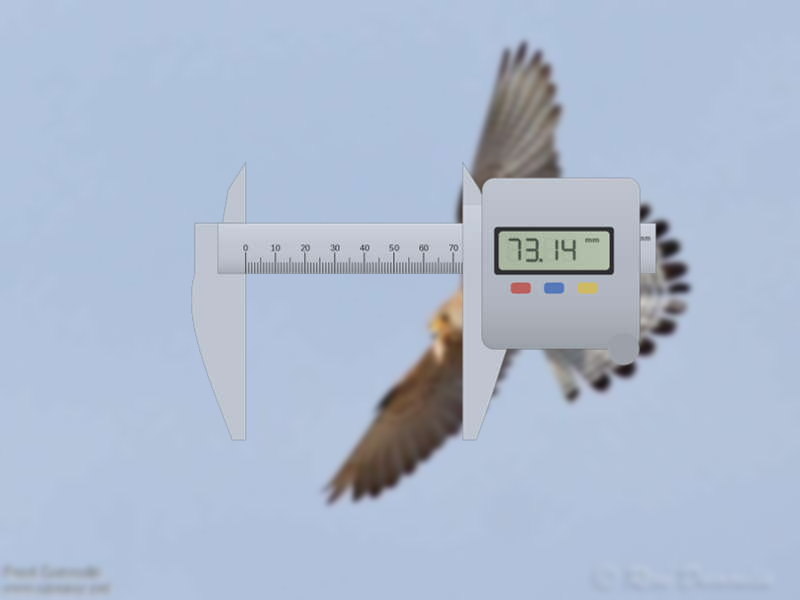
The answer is 73.14 mm
